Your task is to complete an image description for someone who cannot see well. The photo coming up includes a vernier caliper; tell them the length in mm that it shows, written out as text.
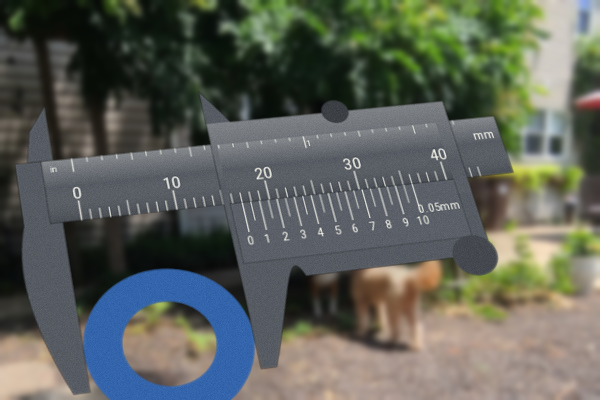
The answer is 17.0 mm
